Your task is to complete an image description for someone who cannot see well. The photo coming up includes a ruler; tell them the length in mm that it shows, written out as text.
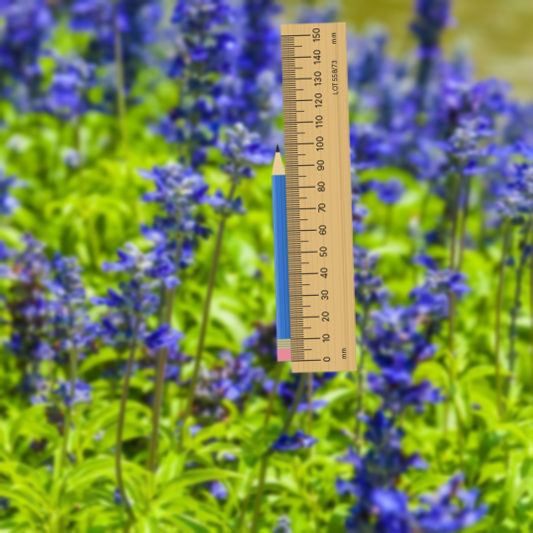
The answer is 100 mm
